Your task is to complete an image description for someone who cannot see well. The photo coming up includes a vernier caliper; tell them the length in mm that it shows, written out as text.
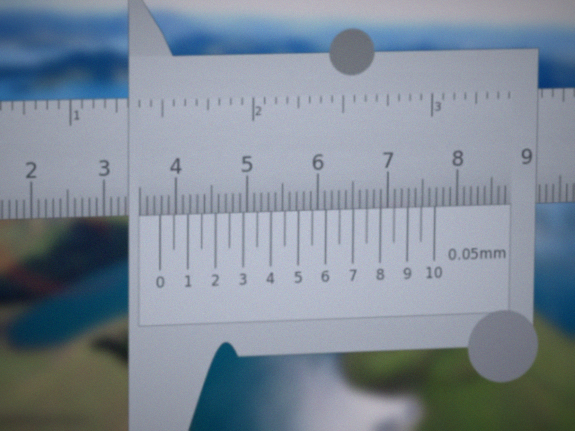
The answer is 37.8 mm
